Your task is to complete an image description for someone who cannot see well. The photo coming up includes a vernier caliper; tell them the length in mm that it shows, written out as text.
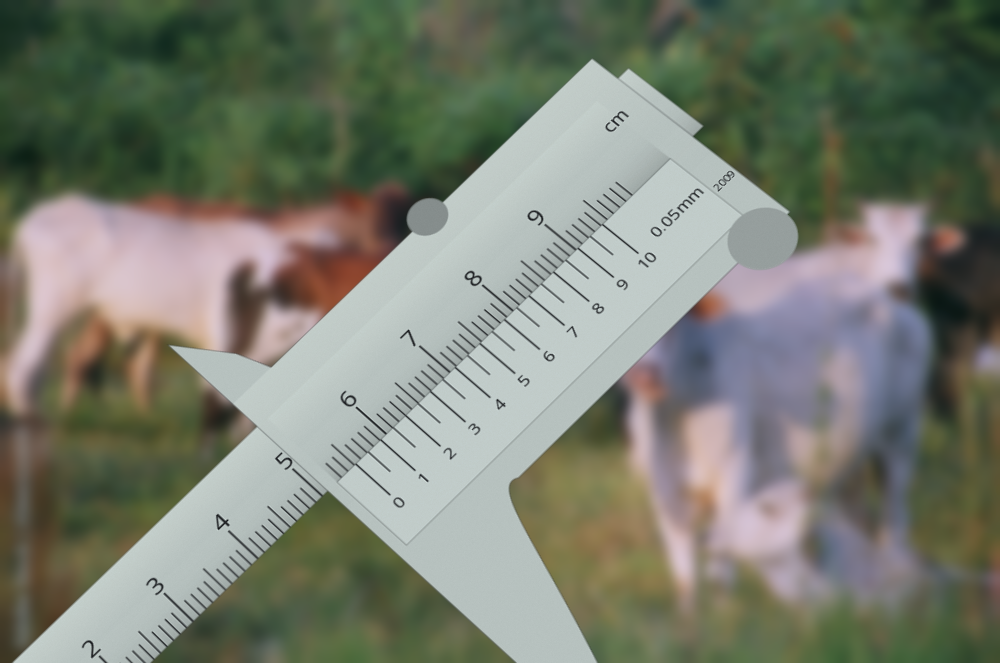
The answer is 55.2 mm
